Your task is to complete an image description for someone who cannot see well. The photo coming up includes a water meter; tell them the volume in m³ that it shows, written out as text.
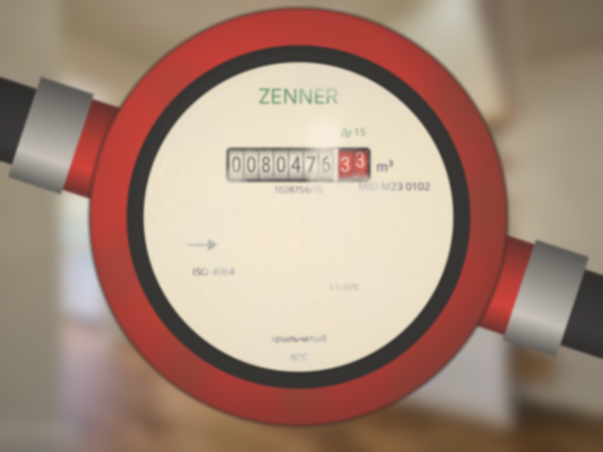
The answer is 80476.33 m³
